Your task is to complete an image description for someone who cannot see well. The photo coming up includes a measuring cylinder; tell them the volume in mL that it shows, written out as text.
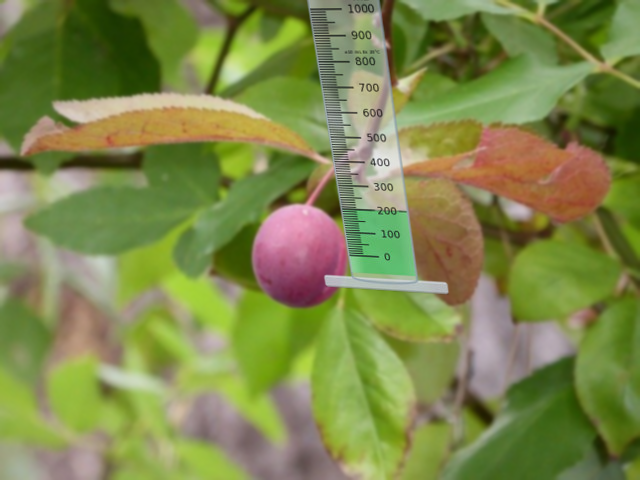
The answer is 200 mL
